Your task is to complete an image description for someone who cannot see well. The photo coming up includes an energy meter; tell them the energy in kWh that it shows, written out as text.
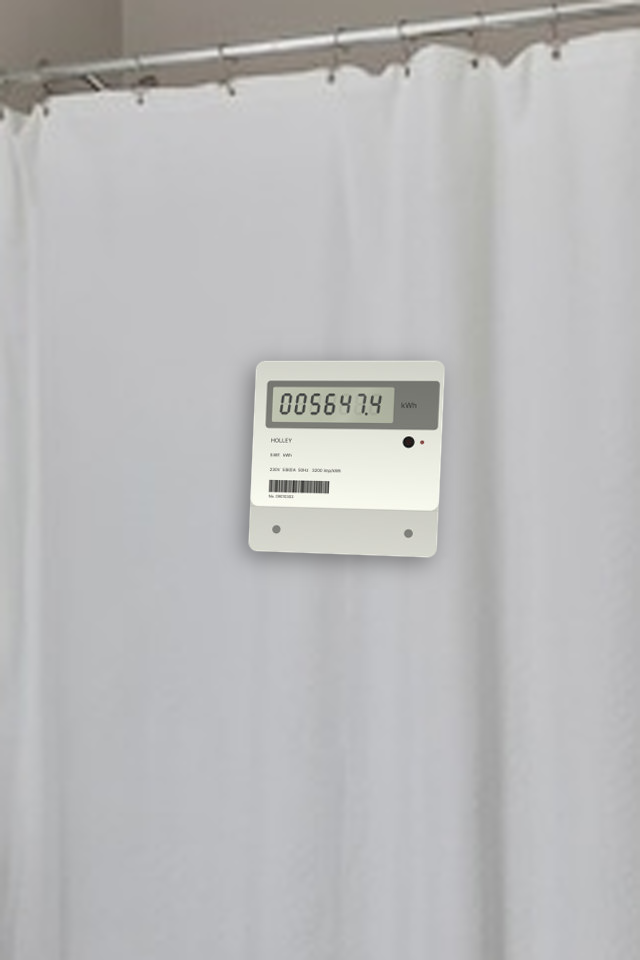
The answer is 5647.4 kWh
